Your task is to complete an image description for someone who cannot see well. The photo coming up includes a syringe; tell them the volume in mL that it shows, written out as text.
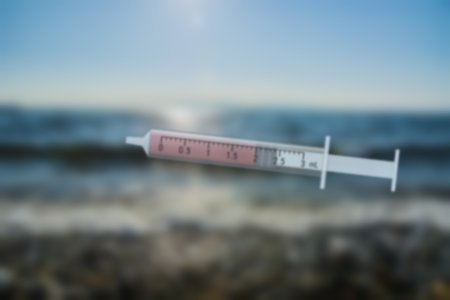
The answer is 2 mL
